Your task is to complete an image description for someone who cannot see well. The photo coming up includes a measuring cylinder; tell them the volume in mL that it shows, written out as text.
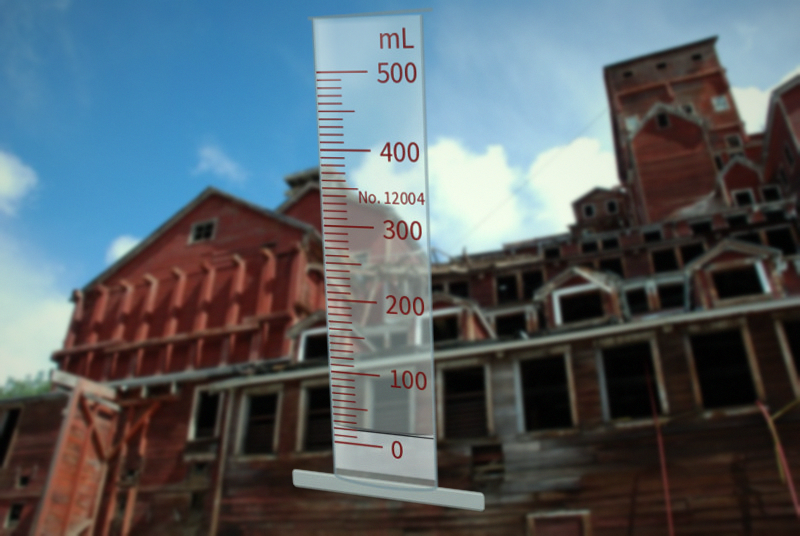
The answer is 20 mL
